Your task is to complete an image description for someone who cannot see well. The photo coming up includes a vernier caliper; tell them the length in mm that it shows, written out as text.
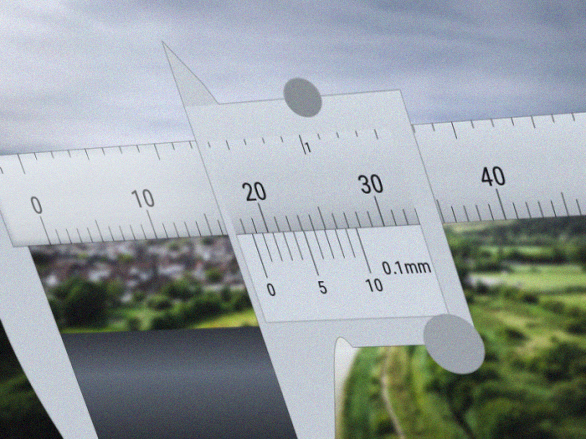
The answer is 18.6 mm
